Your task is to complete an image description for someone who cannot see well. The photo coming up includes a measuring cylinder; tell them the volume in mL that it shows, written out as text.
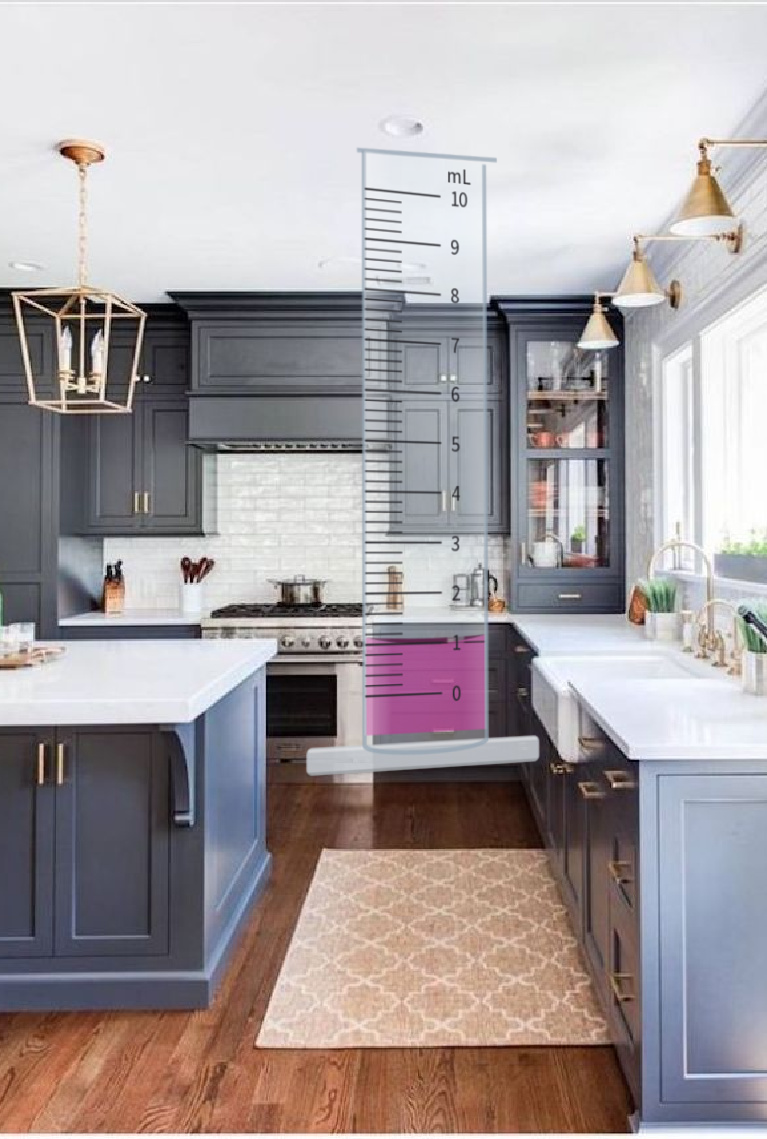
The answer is 1 mL
